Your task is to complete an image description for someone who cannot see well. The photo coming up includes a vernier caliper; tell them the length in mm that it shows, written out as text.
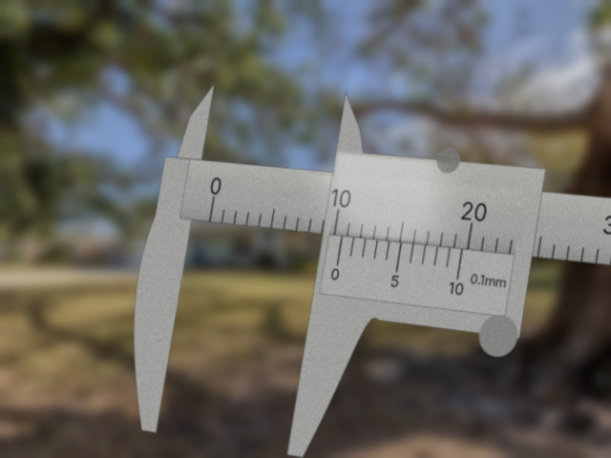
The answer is 10.6 mm
